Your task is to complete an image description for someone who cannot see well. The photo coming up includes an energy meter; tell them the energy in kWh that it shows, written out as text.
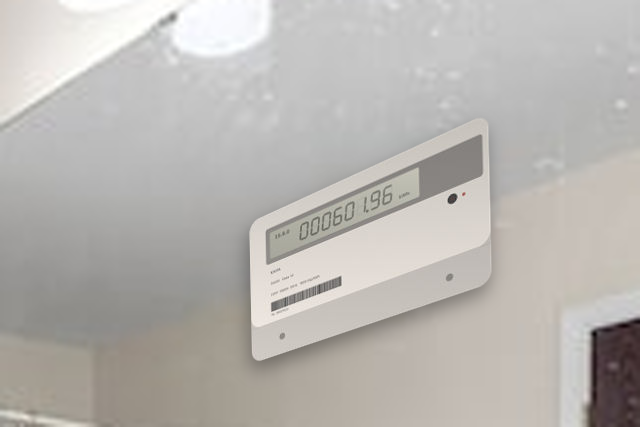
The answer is 601.96 kWh
